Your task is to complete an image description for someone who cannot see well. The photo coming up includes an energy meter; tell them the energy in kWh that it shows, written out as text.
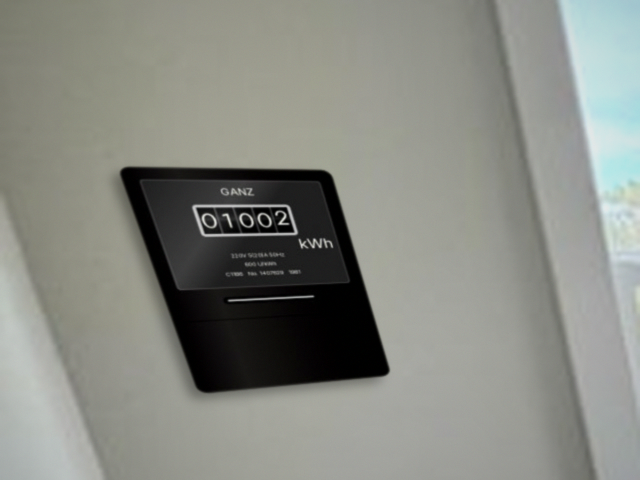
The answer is 1002 kWh
